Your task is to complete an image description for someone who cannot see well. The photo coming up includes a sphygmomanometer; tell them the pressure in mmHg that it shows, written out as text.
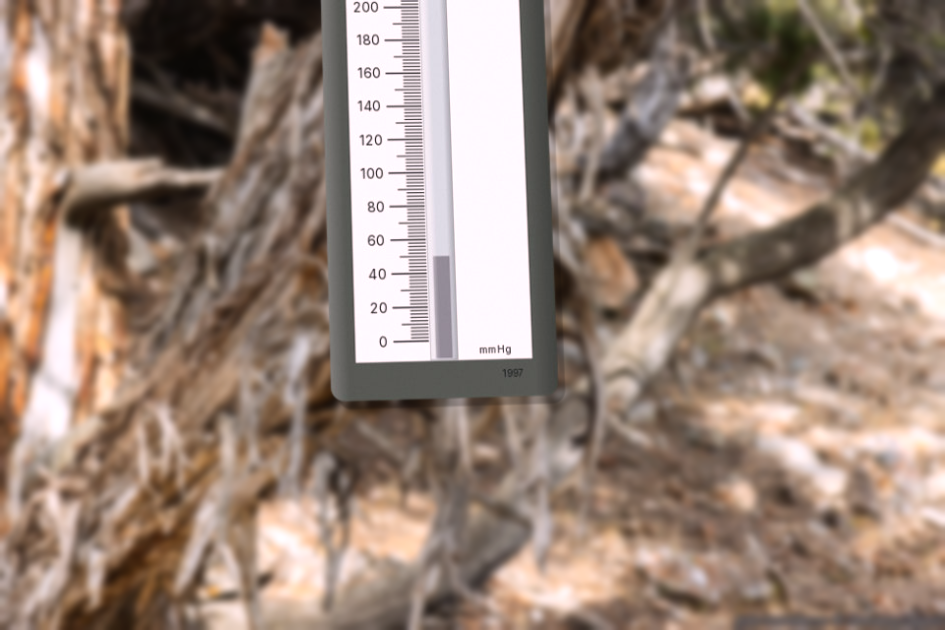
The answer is 50 mmHg
